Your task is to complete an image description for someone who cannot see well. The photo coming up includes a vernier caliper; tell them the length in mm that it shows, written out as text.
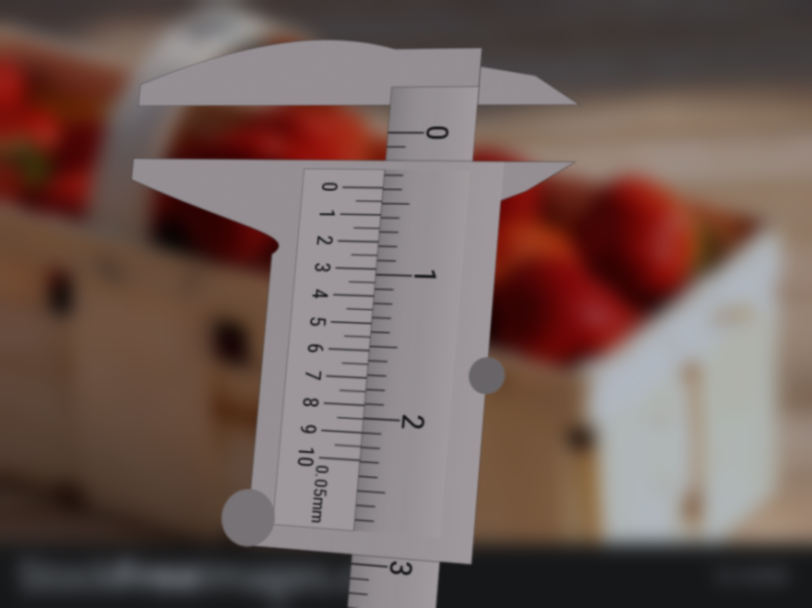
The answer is 3.9 mm
